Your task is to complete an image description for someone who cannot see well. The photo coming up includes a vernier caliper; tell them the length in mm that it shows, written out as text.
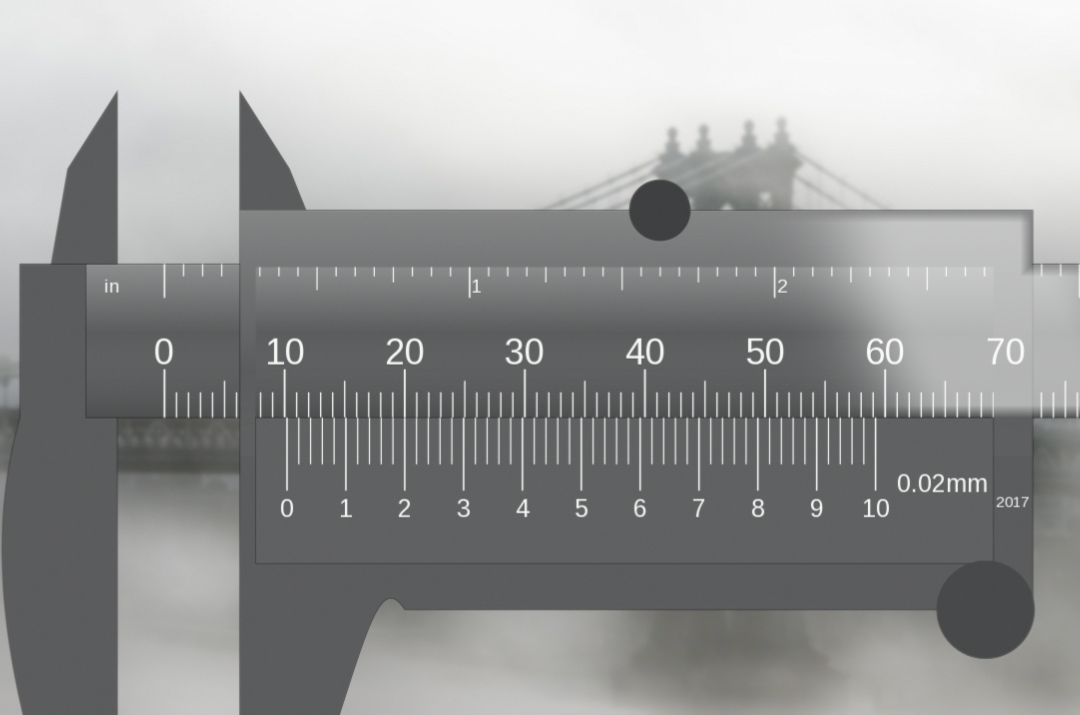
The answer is 10.2 mm
